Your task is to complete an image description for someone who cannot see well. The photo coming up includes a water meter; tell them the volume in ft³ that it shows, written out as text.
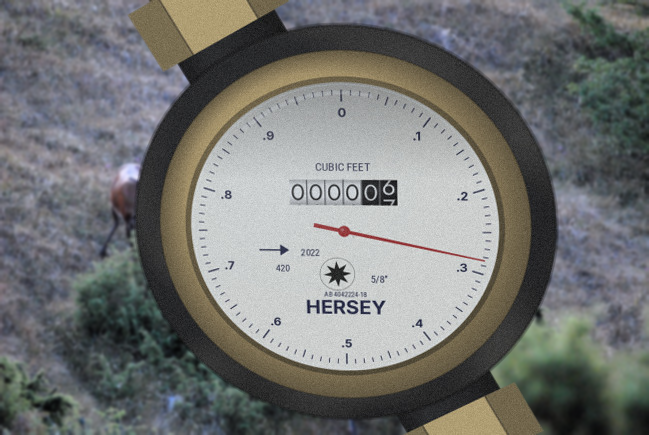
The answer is 6.28 ft³
